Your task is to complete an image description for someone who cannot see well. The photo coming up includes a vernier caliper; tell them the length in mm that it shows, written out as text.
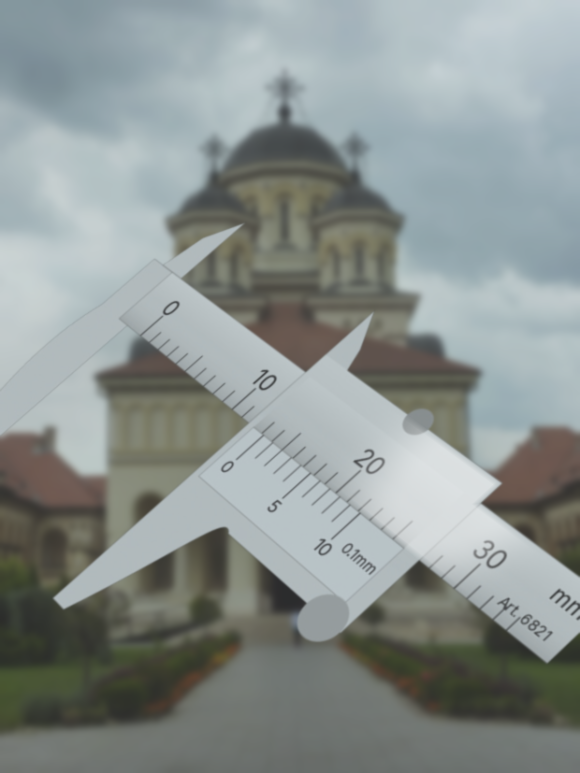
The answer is 13.2 mm
